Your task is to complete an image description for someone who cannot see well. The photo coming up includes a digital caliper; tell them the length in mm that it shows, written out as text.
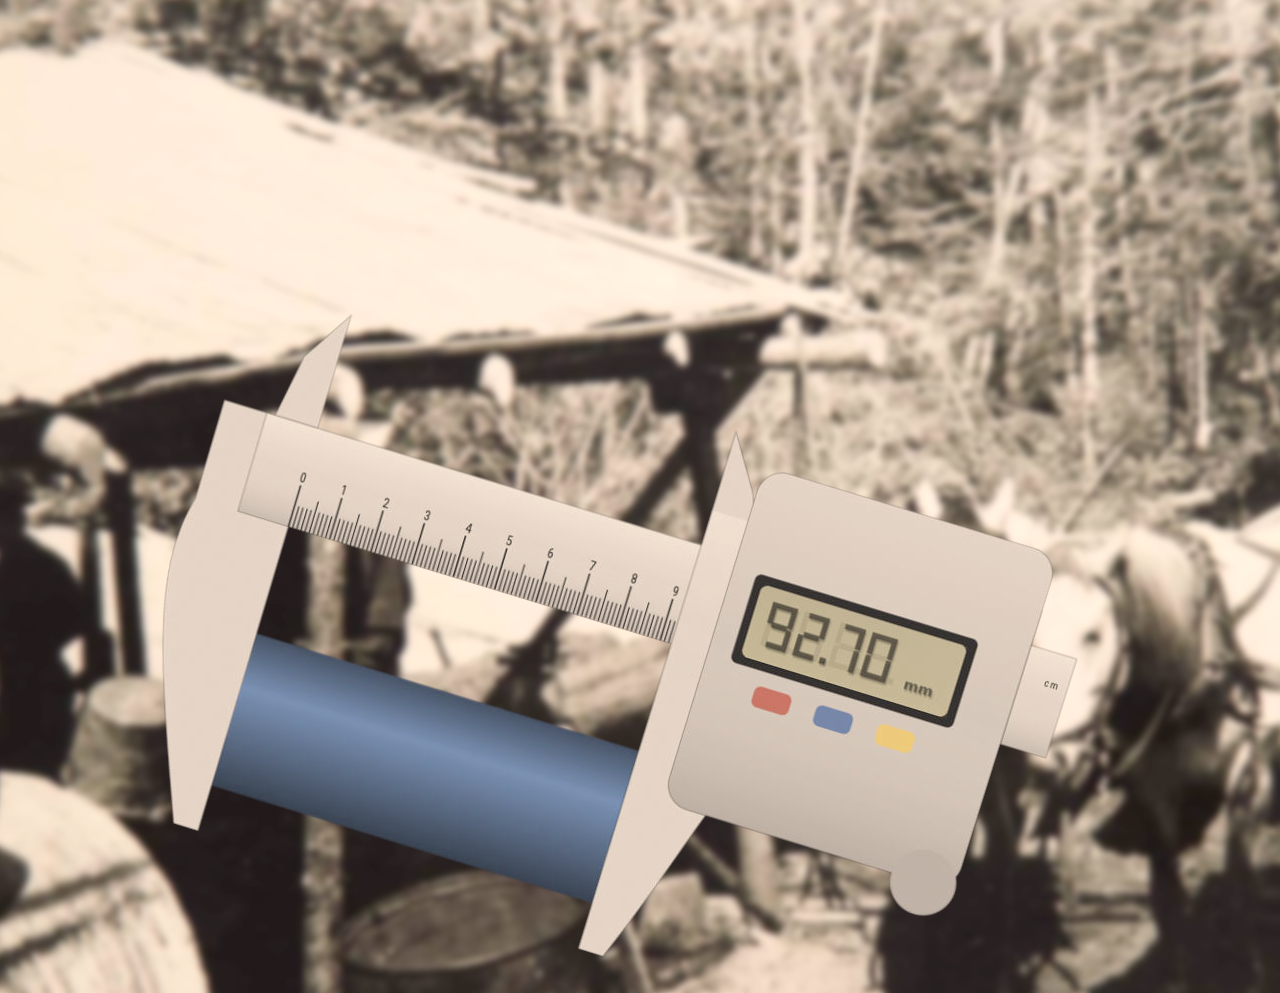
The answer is 92.70 mm
